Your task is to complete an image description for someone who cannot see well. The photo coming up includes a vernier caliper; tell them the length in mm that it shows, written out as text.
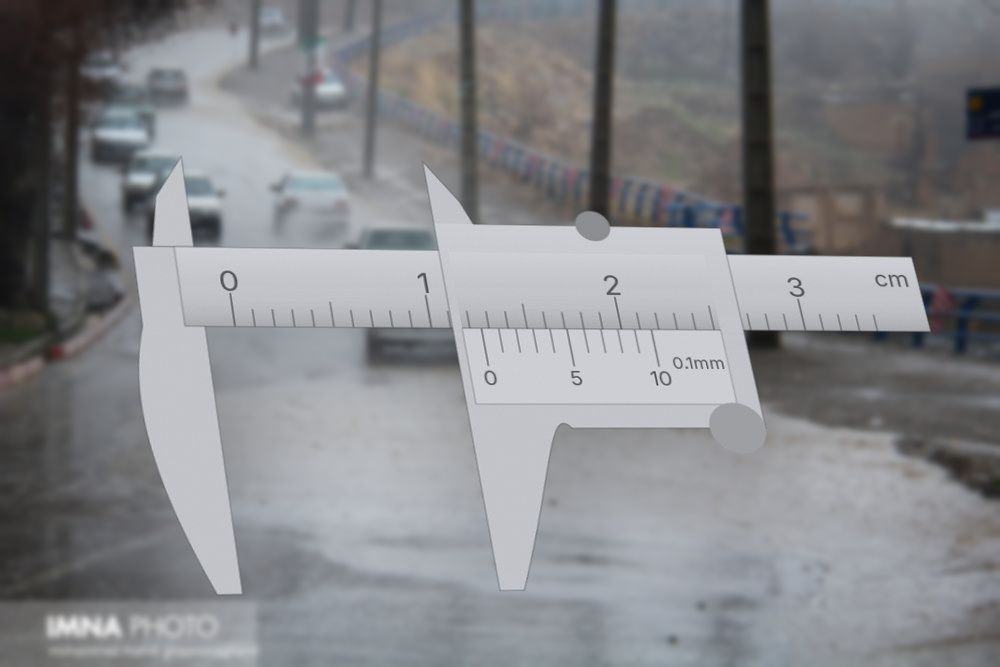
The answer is 12.6 mm
